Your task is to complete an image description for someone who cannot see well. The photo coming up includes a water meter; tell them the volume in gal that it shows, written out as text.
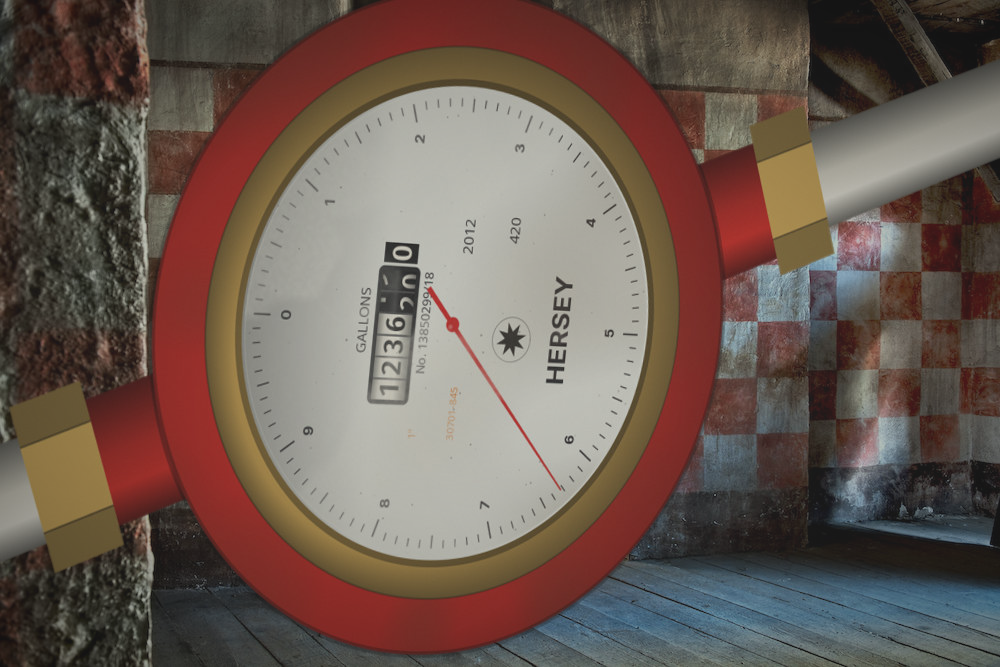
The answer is 1236196.3 gal
